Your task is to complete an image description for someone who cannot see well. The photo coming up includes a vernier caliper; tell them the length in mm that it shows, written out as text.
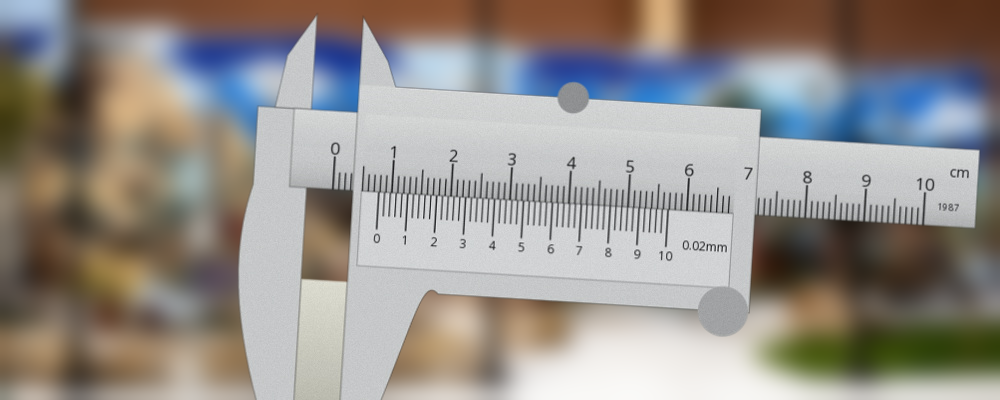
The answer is 7.8 mm
